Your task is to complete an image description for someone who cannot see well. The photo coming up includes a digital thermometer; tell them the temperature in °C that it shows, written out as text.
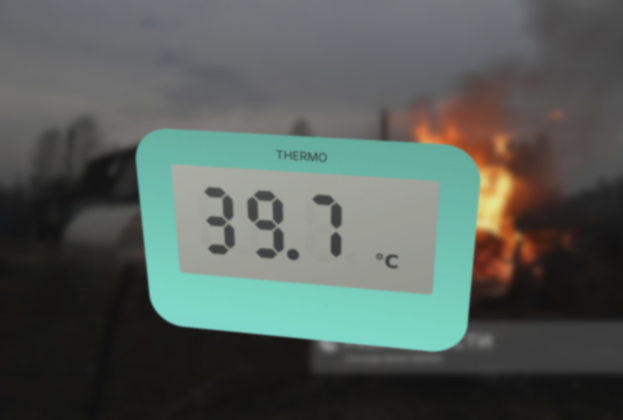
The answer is 39.7 °C
